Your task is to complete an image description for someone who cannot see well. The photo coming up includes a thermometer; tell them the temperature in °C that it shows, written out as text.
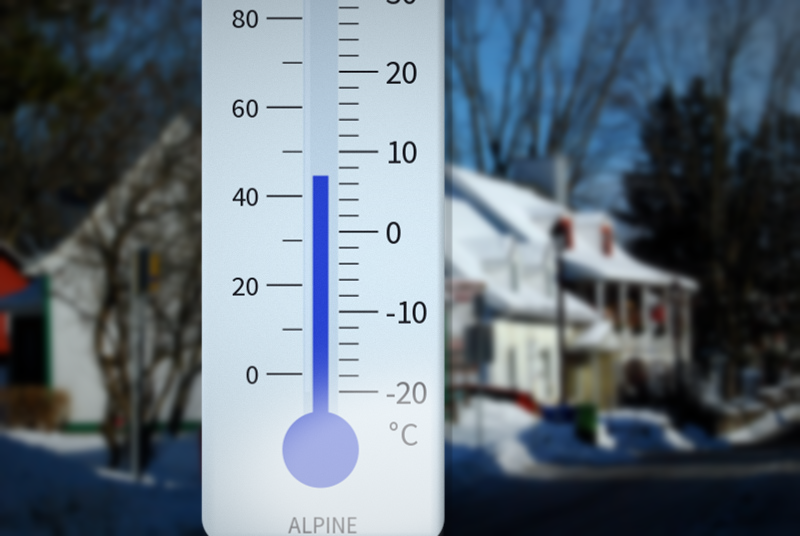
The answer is 7 °C
